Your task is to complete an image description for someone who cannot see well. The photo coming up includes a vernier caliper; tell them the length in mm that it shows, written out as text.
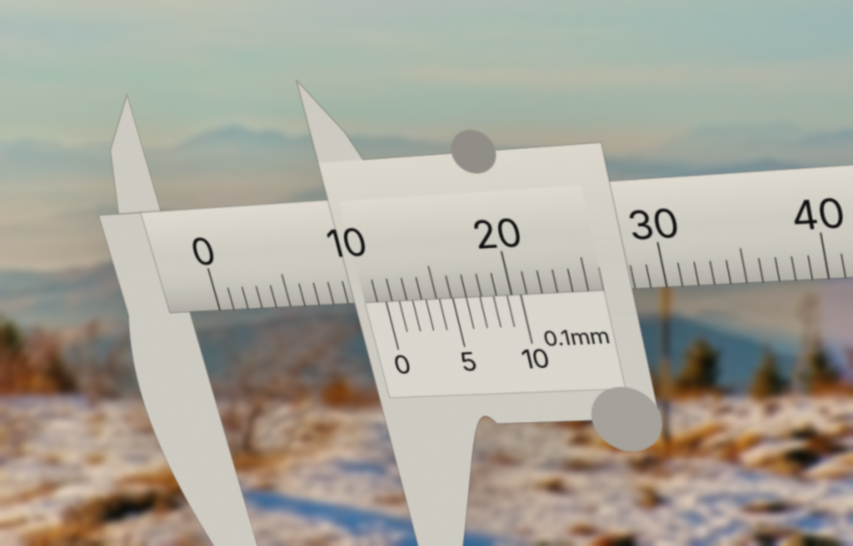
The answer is 11.6 mm
